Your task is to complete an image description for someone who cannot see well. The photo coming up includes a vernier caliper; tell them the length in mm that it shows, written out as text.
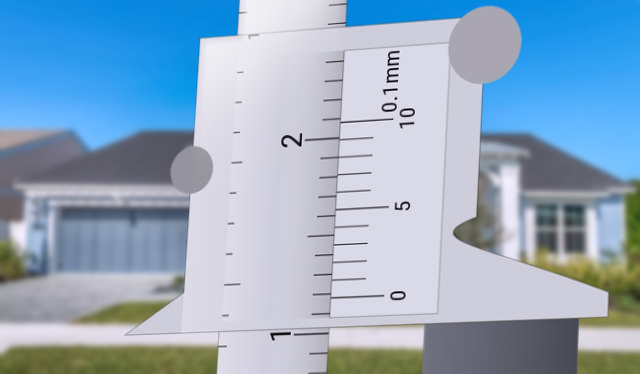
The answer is 11.8 mm
